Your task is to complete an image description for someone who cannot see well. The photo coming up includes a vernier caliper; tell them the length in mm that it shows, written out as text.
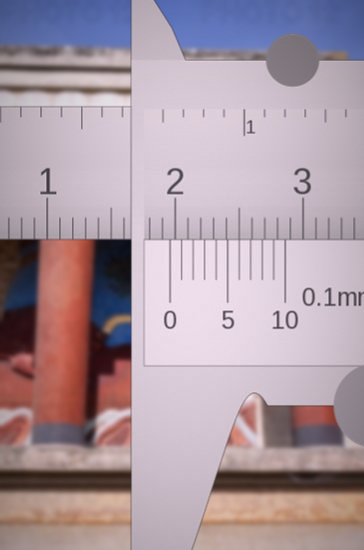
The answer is 19.6 mm
